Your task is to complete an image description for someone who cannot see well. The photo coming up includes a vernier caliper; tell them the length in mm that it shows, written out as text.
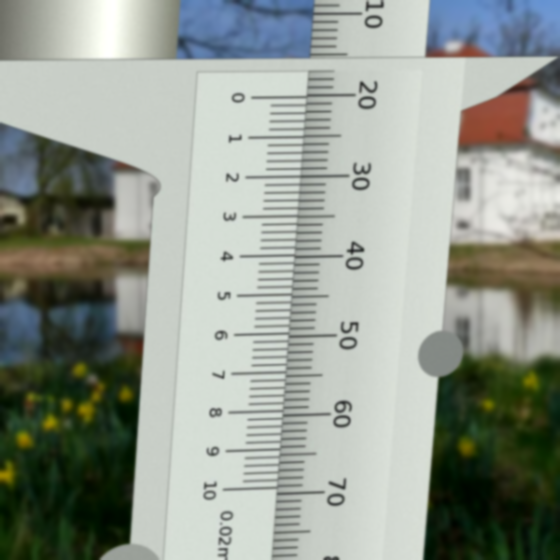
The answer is 20.2 mm
